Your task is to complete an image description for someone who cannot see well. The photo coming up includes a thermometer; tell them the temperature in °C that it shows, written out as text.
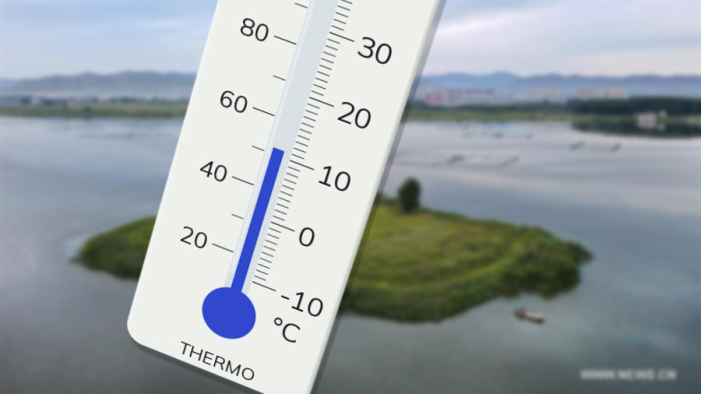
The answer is 11 °C
